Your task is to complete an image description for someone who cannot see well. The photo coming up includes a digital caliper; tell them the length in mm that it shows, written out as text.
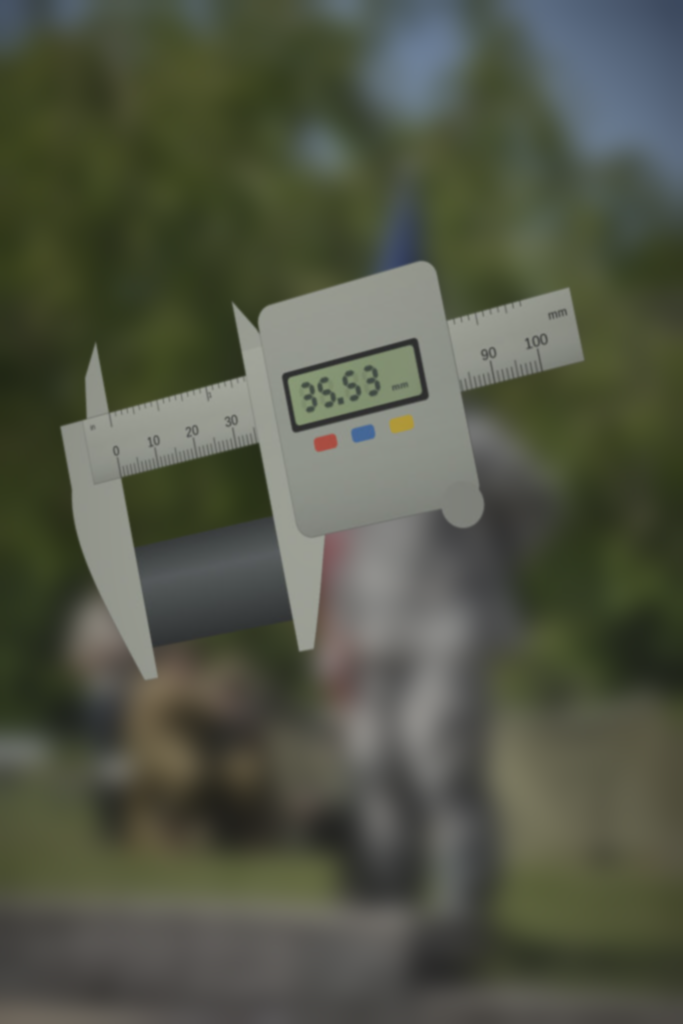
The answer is 35.53 mm
